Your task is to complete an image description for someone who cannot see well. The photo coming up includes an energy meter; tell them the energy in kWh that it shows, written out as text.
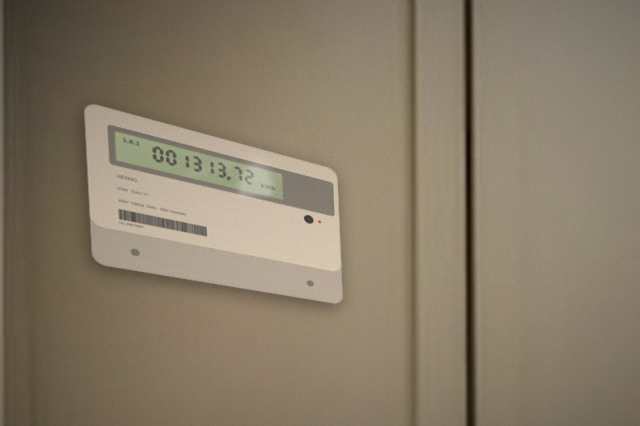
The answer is 1313.72 kWh
